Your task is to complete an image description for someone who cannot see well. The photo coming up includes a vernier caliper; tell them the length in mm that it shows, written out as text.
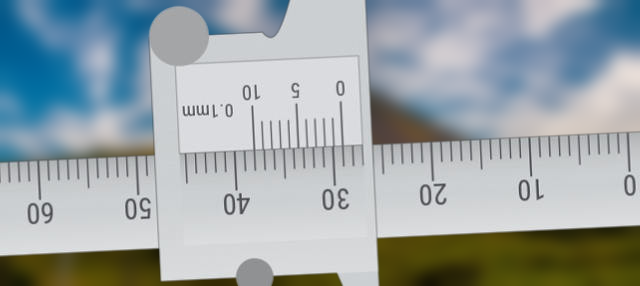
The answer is 29.0 mm
